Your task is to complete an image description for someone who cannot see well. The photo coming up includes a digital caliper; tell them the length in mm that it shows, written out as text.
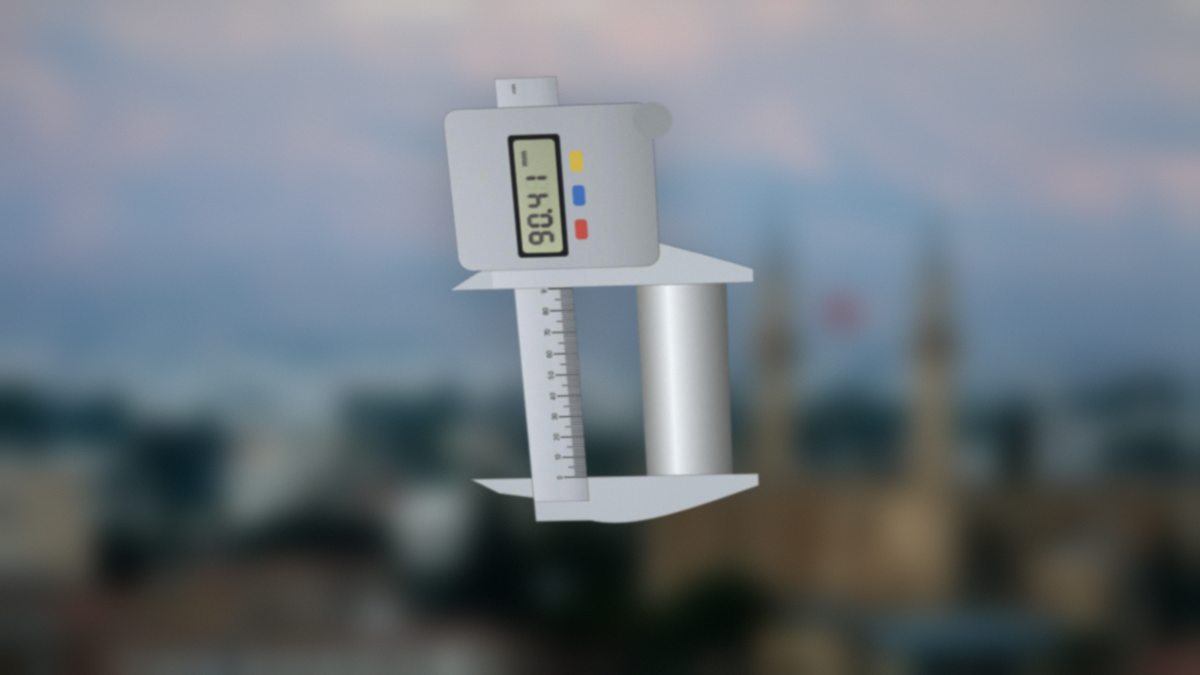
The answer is 90.41 mm
